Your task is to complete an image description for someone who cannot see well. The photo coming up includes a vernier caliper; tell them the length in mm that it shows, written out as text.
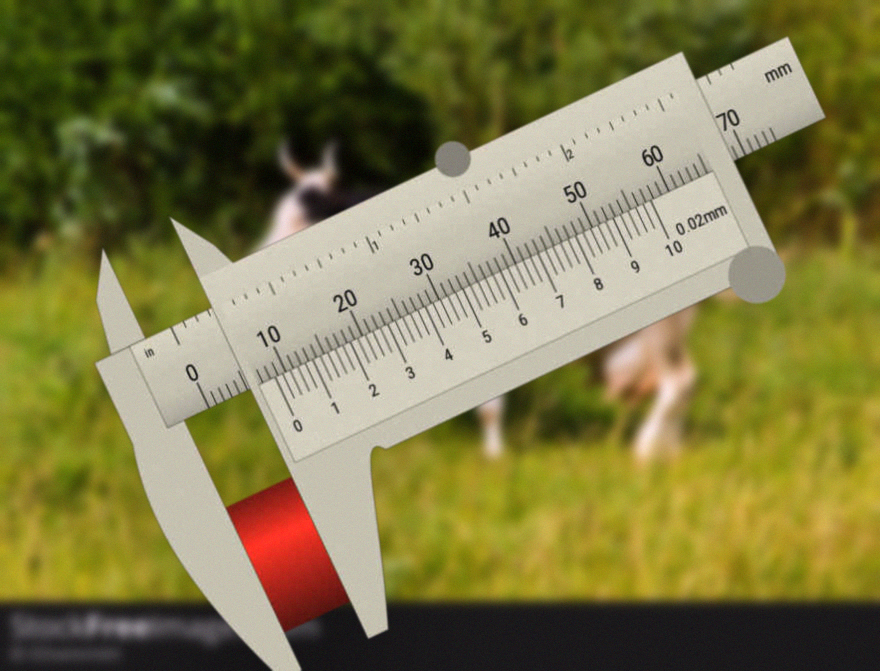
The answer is 8.6 mm
